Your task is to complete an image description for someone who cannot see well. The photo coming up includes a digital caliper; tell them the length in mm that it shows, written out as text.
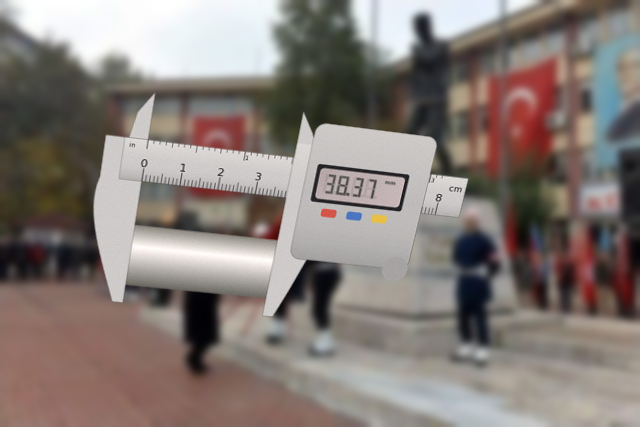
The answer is 38.37 mm
